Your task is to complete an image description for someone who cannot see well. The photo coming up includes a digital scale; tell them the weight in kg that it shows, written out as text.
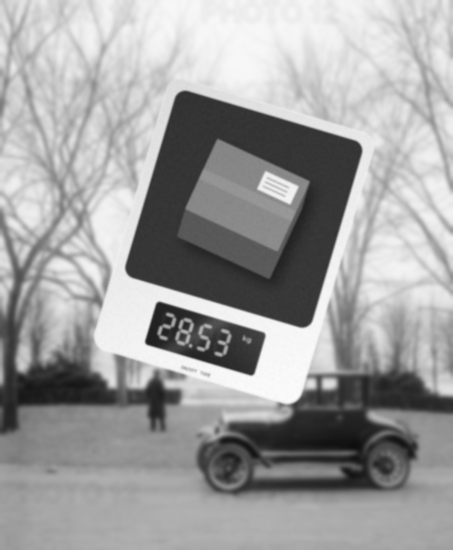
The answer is 28.53 kg
